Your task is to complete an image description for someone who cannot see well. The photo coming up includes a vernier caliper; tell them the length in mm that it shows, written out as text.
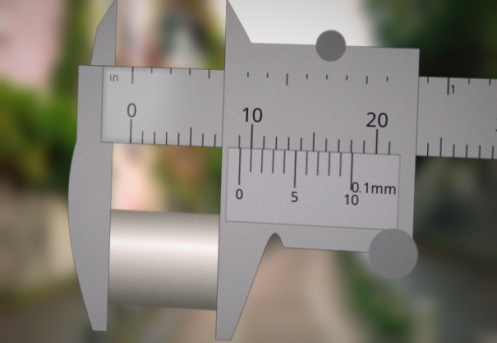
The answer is 9.1 mm
